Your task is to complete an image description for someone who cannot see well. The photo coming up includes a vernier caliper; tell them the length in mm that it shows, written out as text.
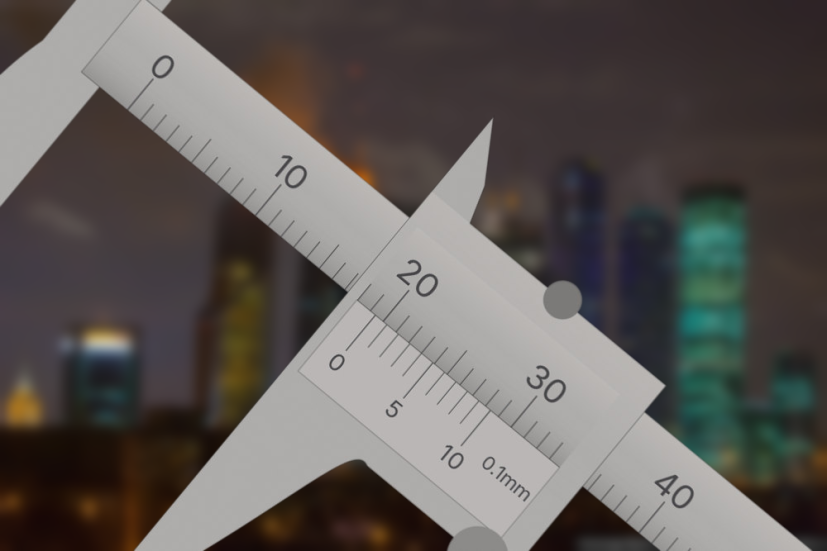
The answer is 19.4 mm
